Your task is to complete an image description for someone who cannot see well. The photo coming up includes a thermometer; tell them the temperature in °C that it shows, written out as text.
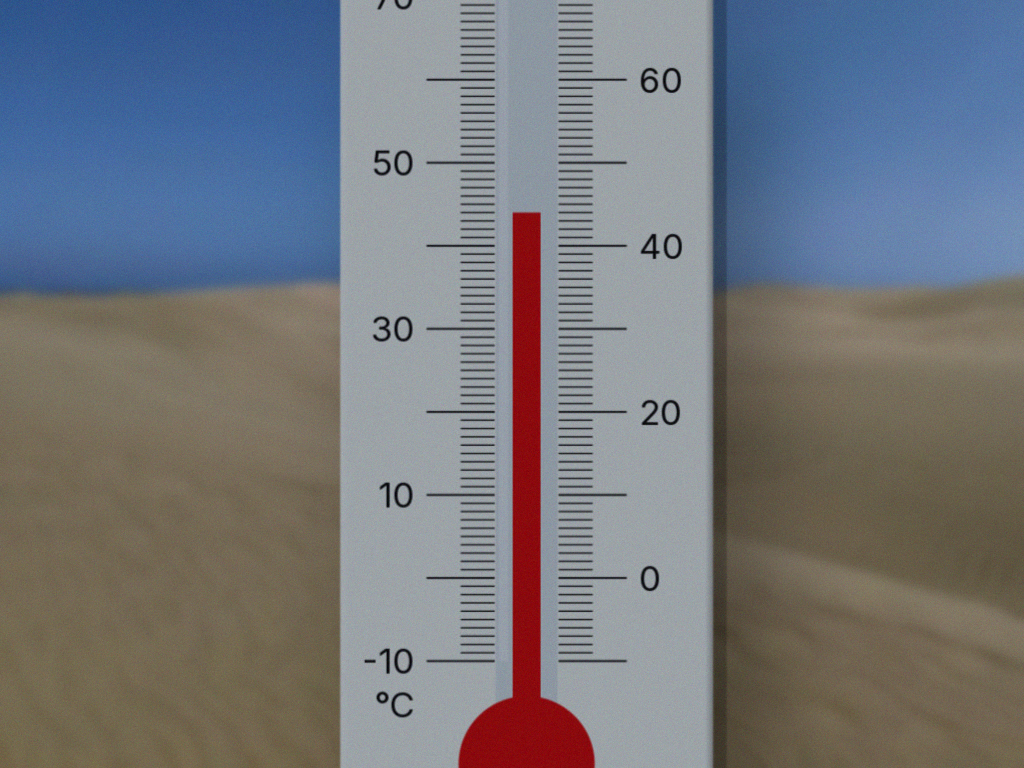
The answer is 44 °C
